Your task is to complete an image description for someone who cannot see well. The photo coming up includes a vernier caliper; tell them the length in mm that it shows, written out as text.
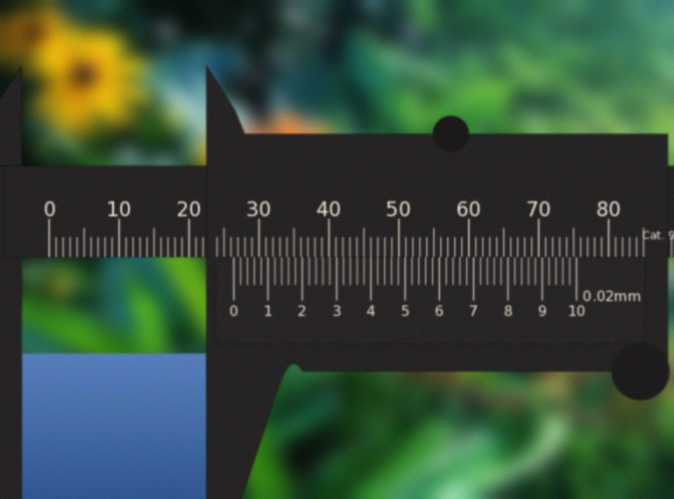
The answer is 26.4 mm
